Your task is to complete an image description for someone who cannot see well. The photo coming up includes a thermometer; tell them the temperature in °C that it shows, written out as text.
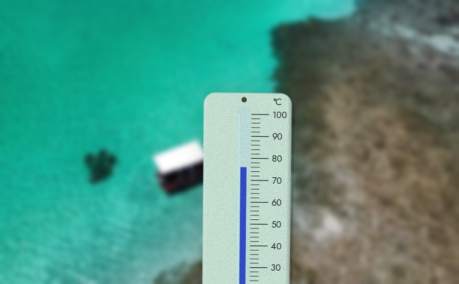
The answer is 76 °C
